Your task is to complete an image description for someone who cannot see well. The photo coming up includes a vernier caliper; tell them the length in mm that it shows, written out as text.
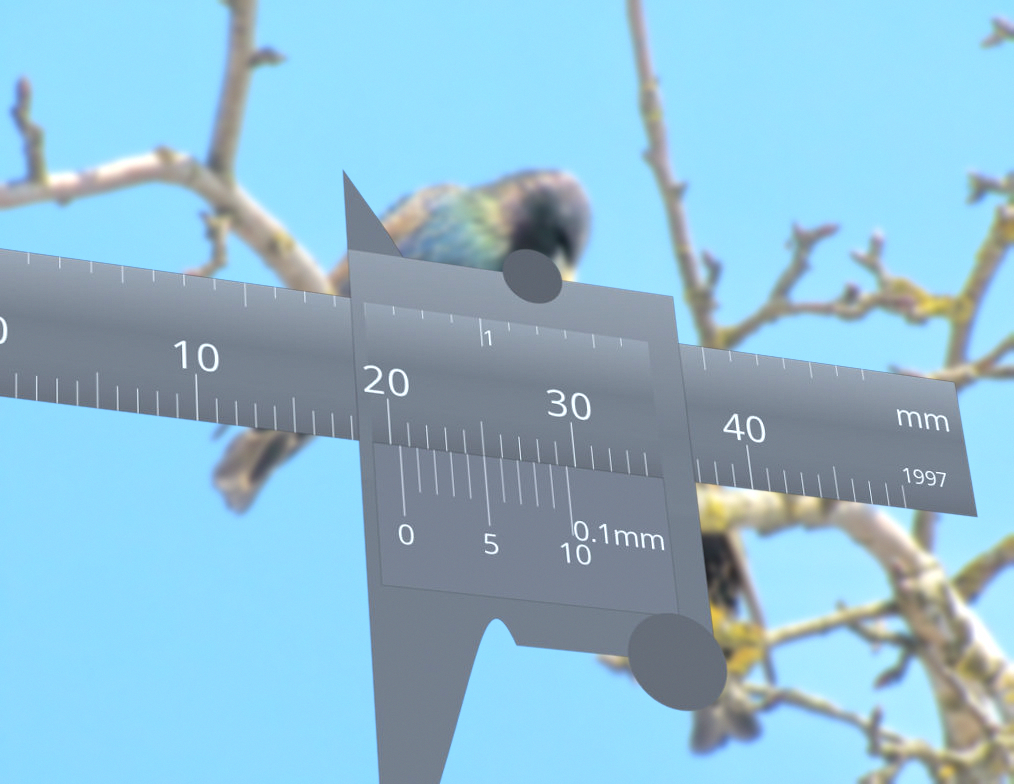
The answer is 20.5 mm
